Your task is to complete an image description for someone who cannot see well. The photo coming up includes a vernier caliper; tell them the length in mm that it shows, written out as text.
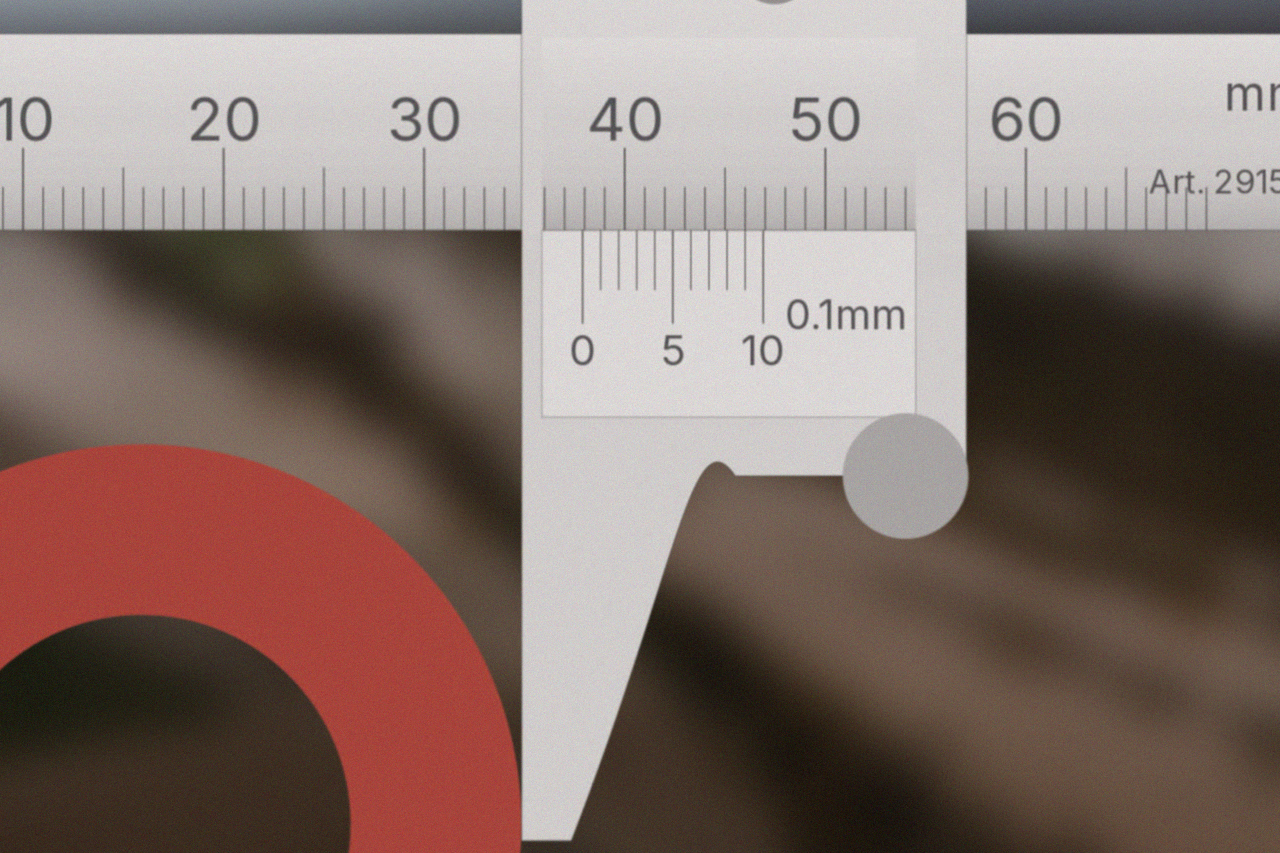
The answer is 37.9 mm
